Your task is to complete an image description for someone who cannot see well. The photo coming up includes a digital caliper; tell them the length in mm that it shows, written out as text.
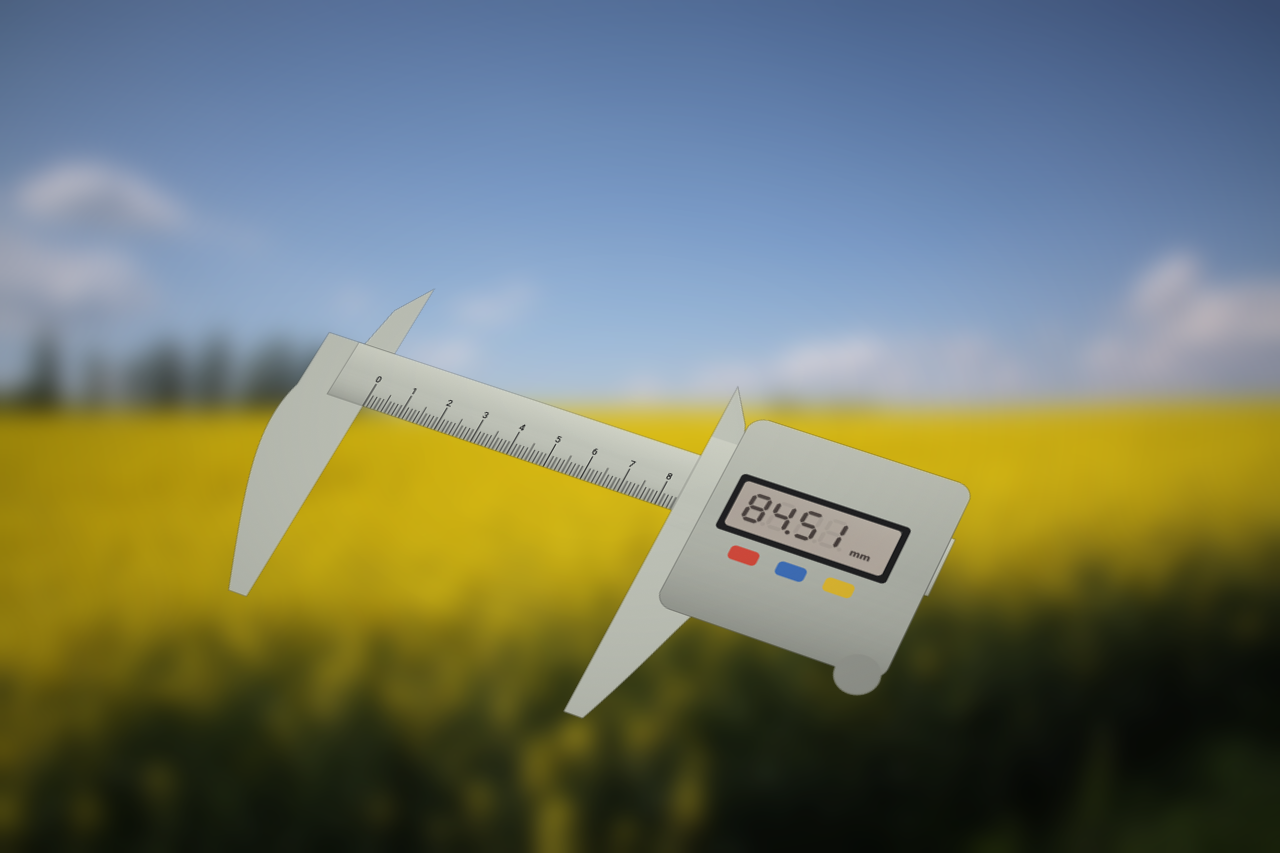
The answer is 84.51 mm
